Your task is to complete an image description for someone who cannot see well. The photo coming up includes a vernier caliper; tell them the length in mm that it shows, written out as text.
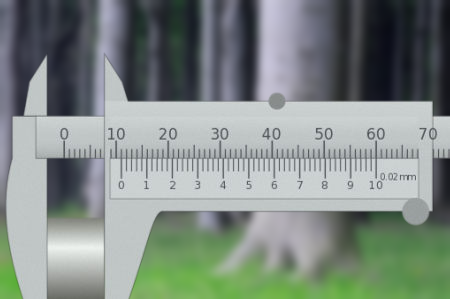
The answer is 11.0 mm
